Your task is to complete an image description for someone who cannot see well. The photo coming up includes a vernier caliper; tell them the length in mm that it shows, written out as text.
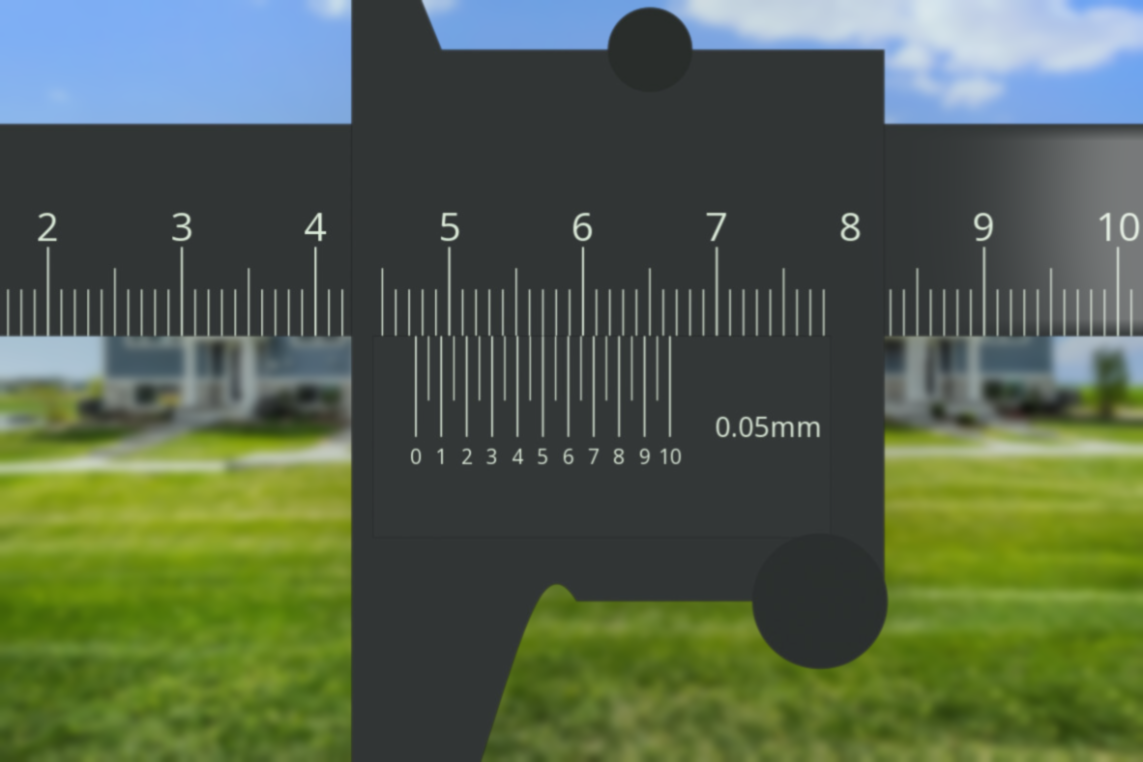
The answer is 47.5 mm
